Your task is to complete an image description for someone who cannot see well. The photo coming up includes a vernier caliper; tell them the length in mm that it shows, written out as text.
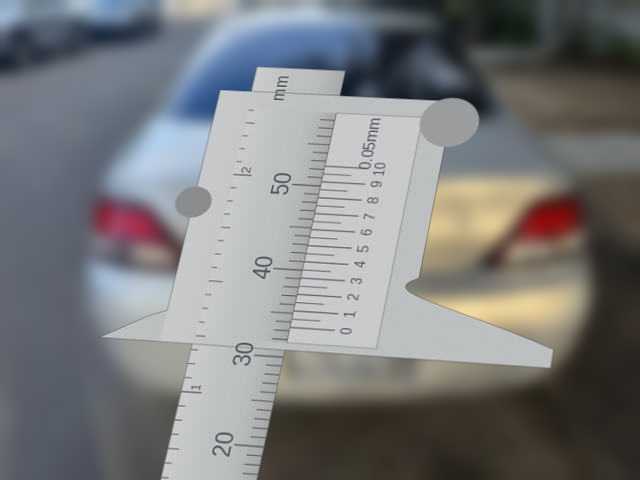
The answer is 33.4 mm
